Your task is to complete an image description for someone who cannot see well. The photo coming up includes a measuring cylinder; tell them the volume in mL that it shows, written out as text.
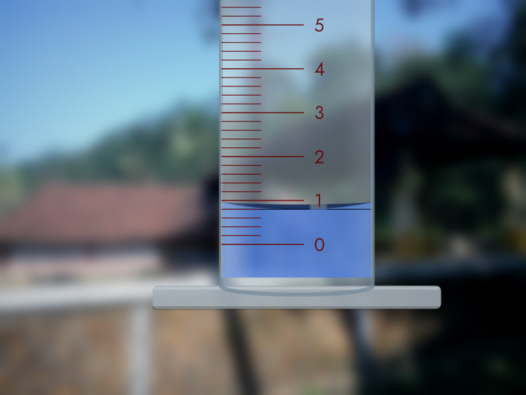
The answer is 0.8 mL
